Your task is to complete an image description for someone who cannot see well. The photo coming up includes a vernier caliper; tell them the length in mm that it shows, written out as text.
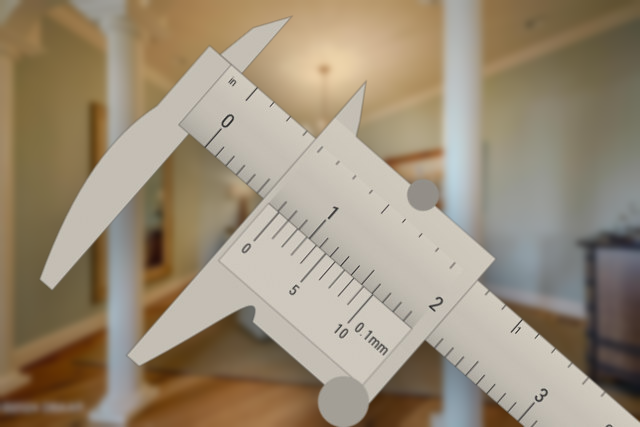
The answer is 7.1 mm
